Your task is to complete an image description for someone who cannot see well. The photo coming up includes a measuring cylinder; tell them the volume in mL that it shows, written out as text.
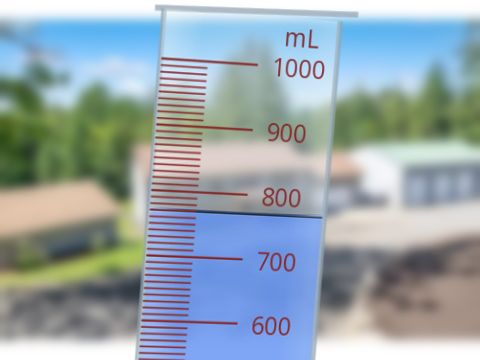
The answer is 770 mL
